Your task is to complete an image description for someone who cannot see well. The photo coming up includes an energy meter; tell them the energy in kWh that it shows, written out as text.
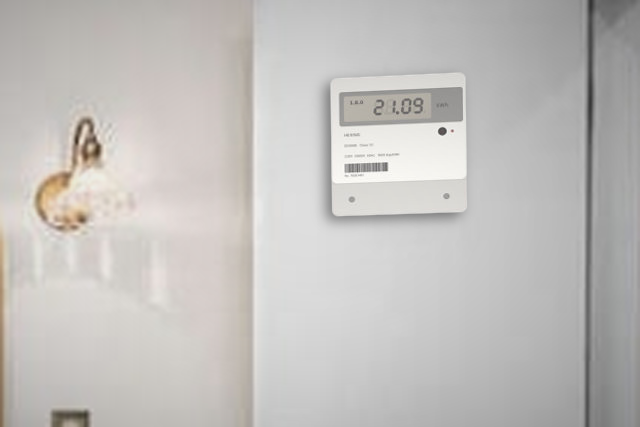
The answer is 21.09 kWh
